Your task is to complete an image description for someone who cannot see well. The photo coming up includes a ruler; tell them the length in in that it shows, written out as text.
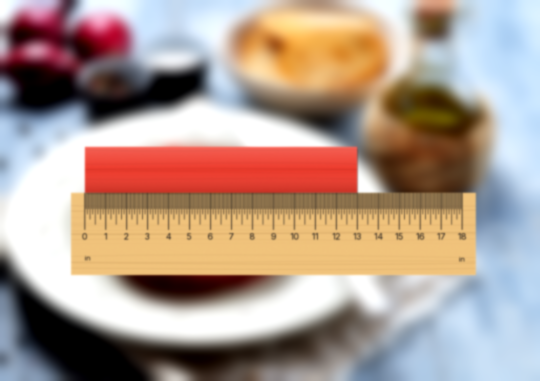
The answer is 13 in
